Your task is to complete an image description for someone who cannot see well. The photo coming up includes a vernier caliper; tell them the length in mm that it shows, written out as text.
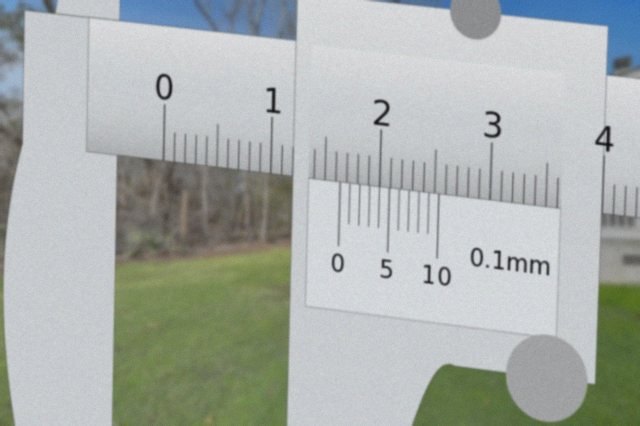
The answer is 16.4 mm
